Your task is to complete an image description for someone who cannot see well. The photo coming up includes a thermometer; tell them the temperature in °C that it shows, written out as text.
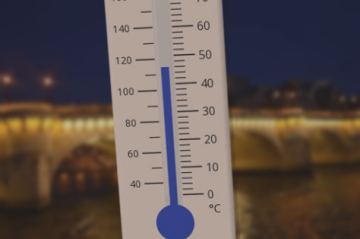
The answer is 46 °C
